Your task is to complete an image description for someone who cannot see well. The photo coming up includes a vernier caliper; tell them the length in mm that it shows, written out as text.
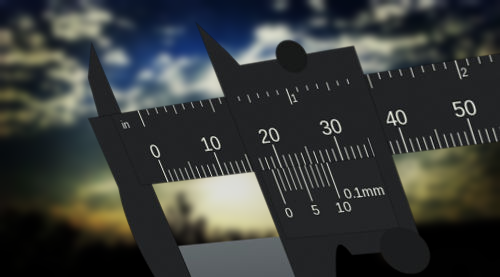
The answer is 18.4 mm
